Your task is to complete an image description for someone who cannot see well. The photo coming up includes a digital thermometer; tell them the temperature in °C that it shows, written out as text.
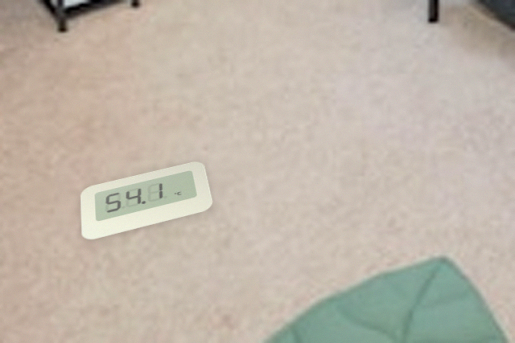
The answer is 54.1 °C
